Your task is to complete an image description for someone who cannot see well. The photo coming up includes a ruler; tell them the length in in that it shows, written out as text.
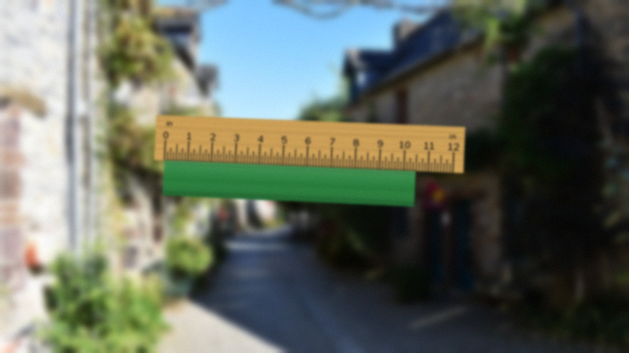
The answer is 10.5 in
